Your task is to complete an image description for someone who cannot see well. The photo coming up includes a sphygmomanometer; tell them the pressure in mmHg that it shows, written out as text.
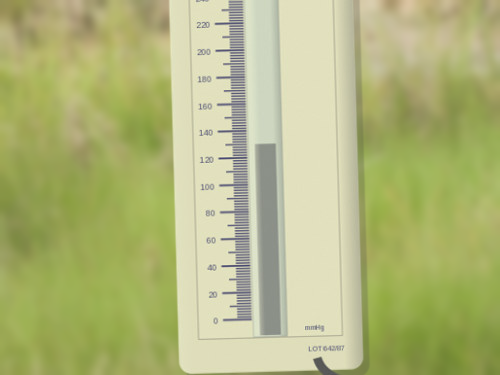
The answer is 130 mmHg
